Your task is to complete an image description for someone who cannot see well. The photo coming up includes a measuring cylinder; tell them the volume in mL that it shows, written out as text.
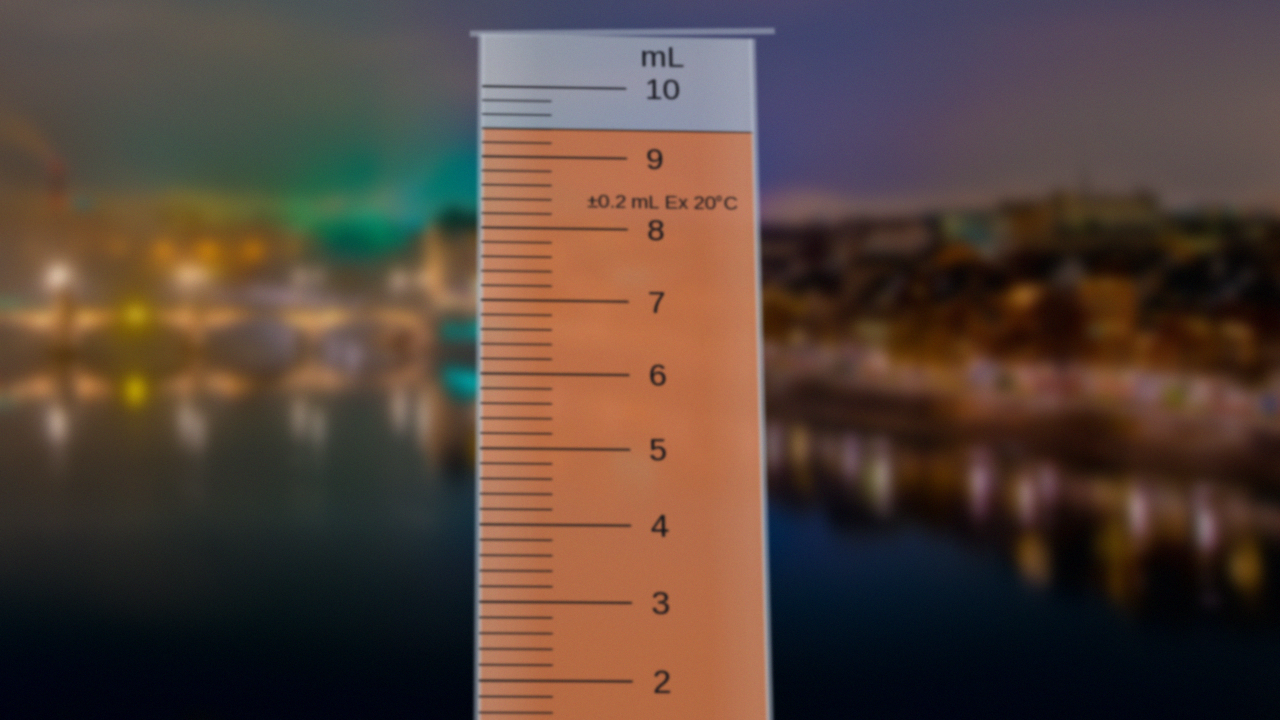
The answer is 9.4 mL
